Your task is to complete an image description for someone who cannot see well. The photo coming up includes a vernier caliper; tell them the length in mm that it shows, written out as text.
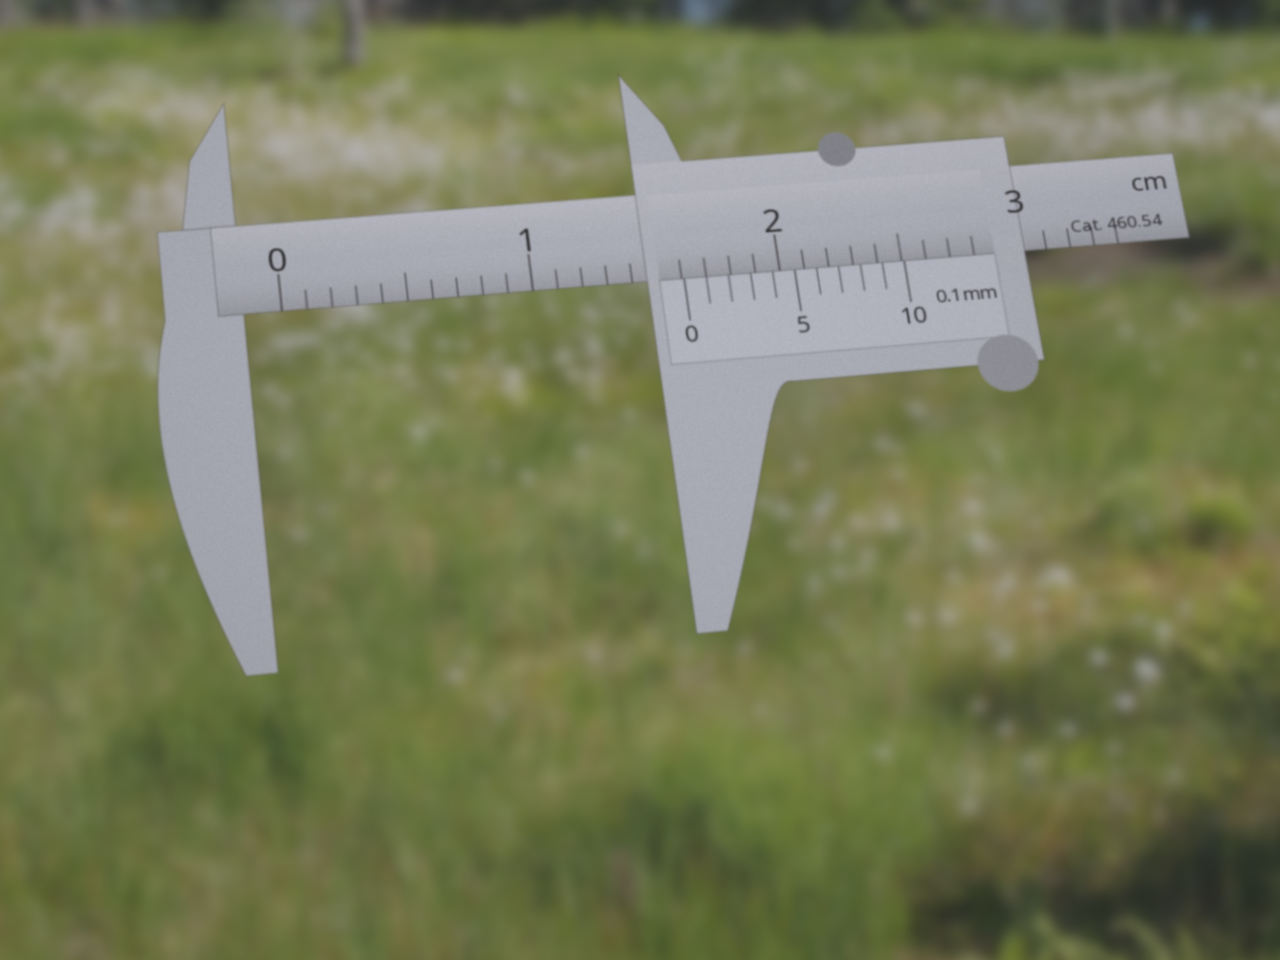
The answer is 16.1 mm
